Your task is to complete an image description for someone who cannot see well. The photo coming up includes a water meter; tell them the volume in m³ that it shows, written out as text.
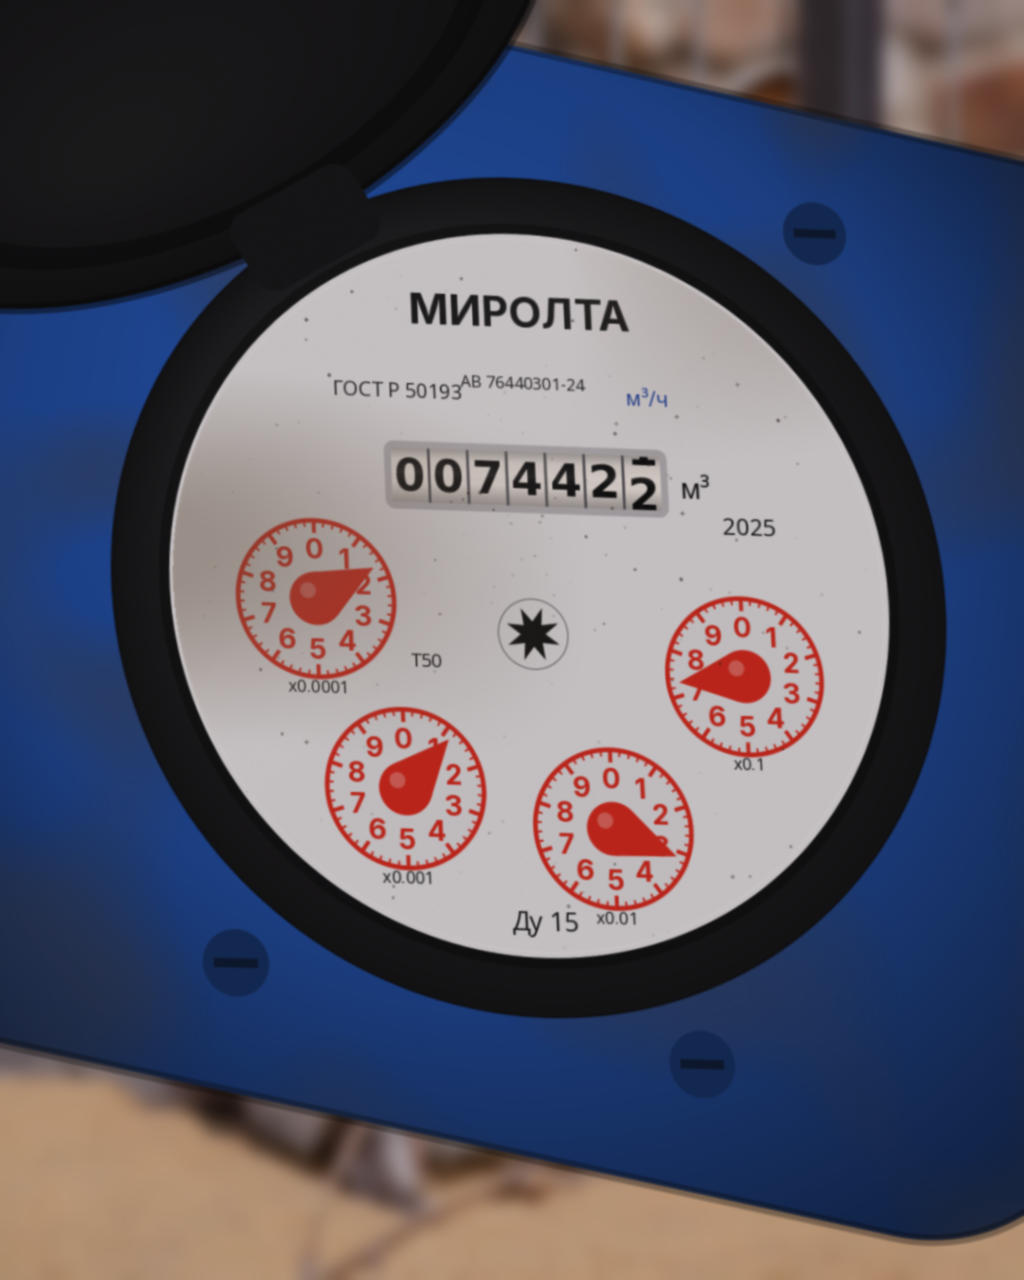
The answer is 74421.7311 m³
